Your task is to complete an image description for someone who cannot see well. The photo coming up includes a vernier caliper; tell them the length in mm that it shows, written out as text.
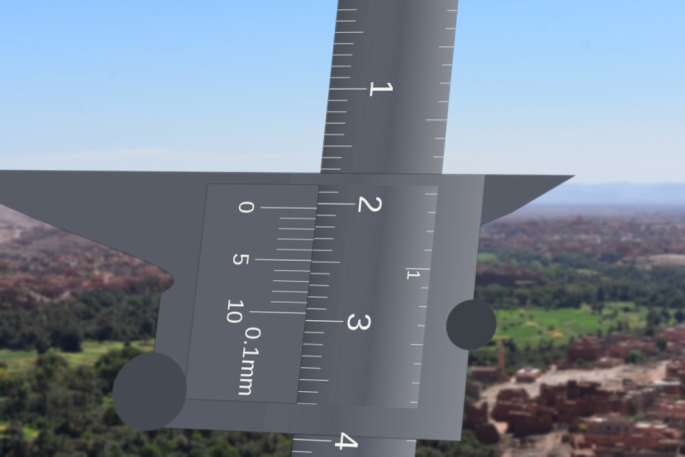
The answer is 20.4 mm
